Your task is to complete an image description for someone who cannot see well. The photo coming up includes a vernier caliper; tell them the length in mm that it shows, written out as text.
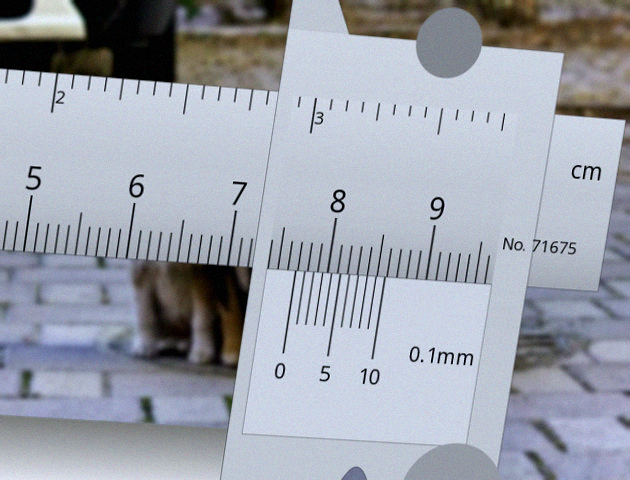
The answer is 76.8 mm
